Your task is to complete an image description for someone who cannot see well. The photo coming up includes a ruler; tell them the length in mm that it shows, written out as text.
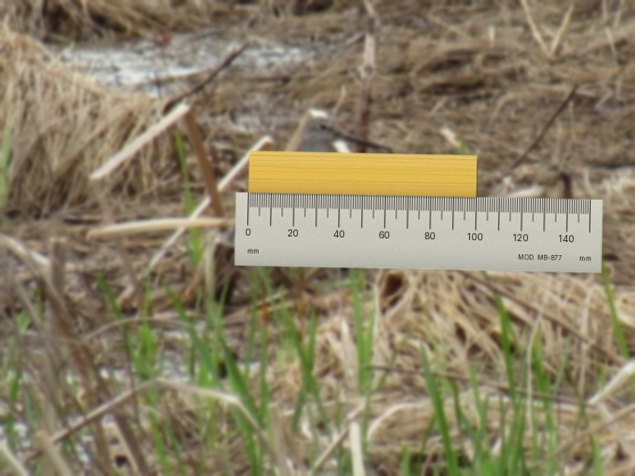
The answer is 100 mm
